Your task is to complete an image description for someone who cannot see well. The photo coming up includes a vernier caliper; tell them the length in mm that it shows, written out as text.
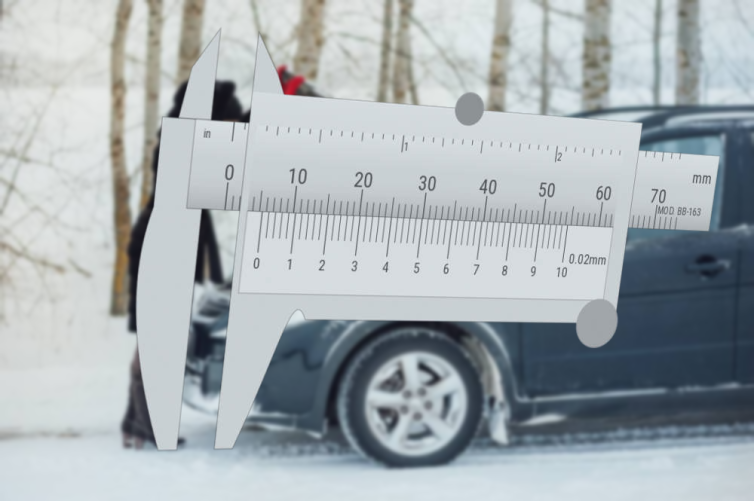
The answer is 5.4 mm
